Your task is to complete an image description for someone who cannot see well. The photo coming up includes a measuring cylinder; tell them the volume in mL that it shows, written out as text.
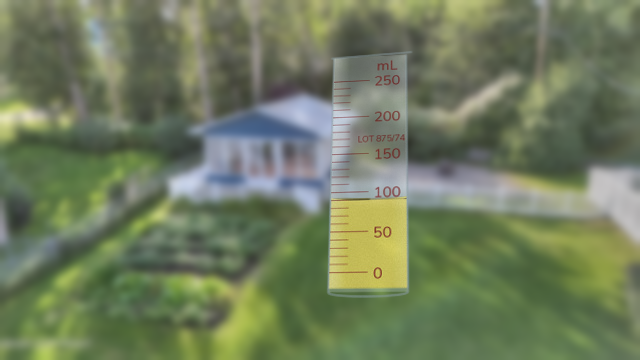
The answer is 90 mL
